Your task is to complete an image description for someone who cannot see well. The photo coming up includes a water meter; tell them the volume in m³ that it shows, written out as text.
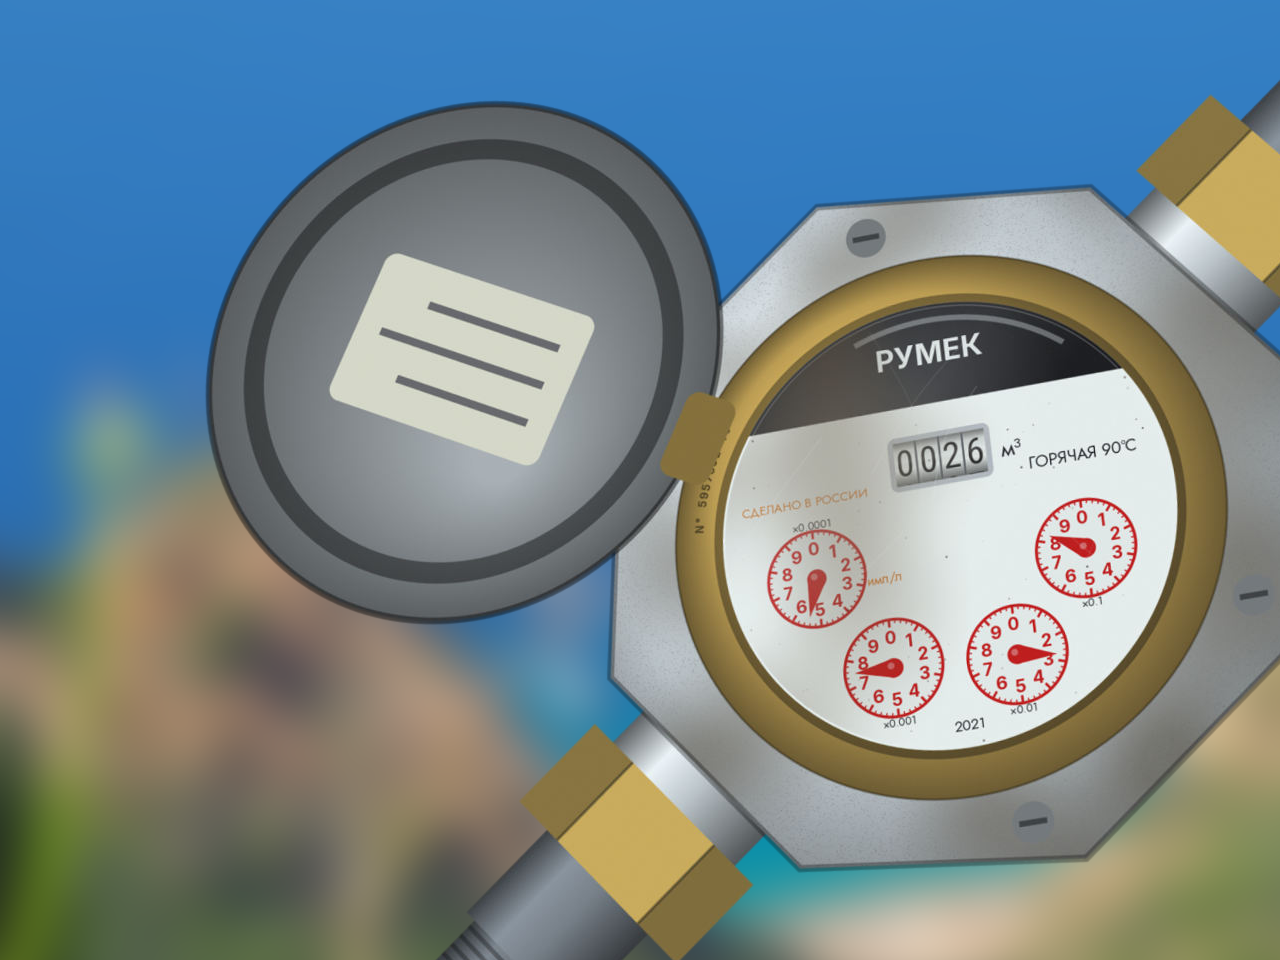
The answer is 26.8275 m³
